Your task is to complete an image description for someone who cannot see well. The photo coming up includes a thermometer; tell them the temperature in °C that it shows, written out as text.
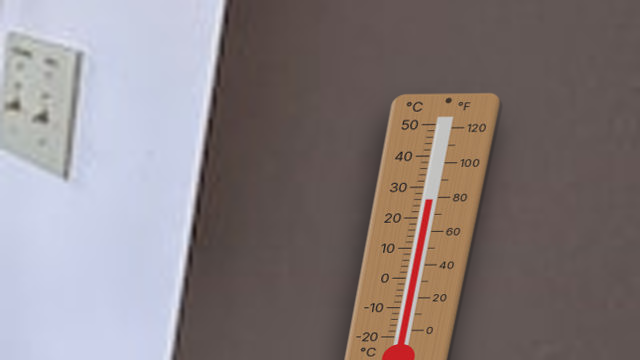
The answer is 26 °C
